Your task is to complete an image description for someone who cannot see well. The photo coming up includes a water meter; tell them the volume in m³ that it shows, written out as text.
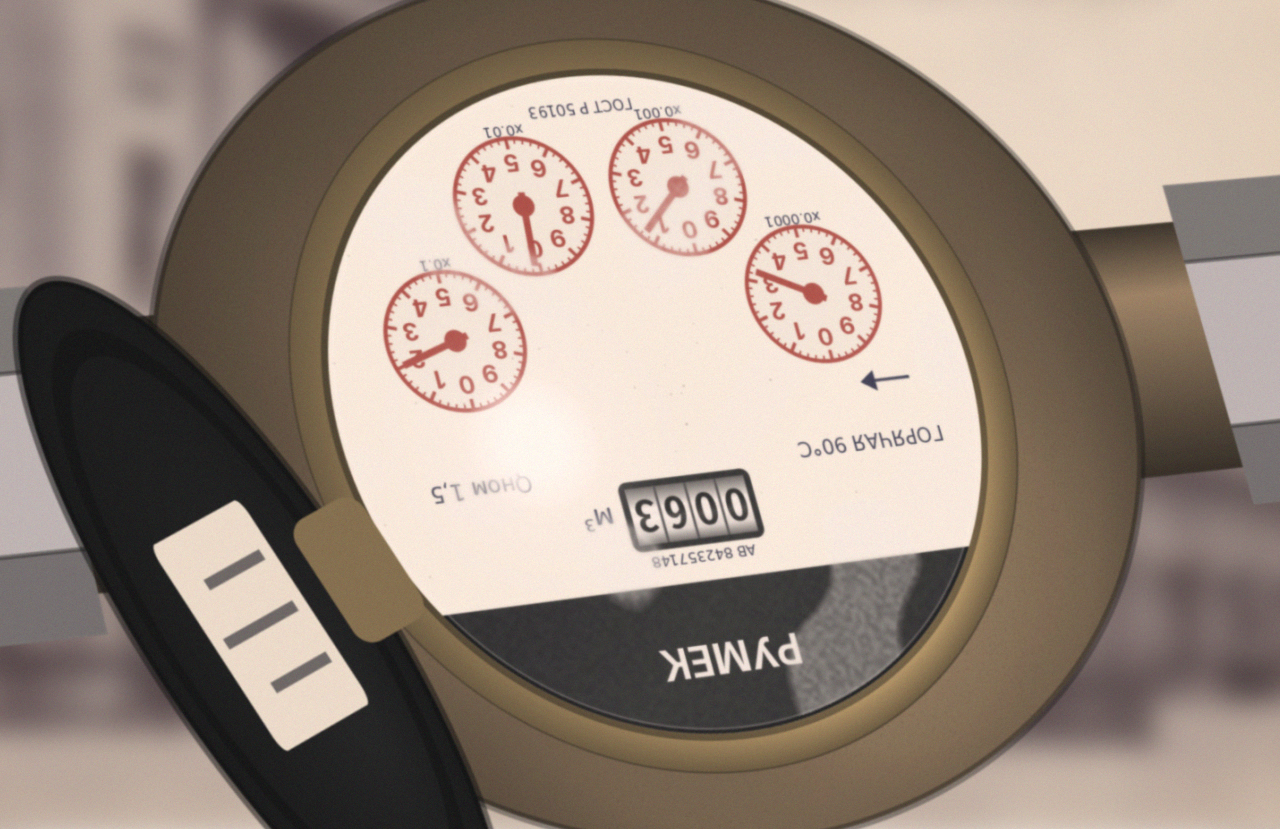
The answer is 63.2013 m³
